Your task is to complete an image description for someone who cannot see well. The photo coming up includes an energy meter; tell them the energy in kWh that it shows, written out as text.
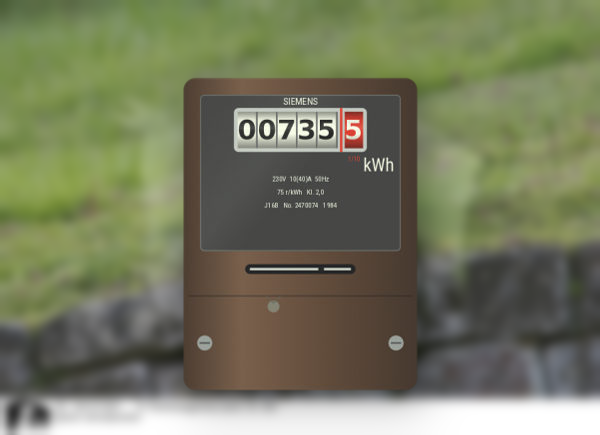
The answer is 735.5 kWh
